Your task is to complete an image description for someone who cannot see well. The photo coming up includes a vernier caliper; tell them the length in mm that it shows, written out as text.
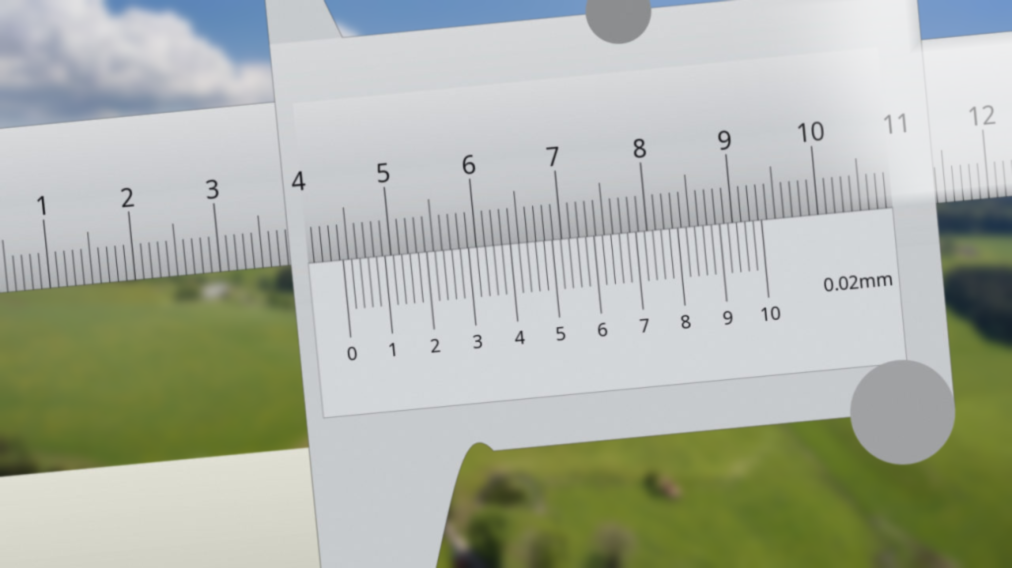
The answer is 44.4 mm
